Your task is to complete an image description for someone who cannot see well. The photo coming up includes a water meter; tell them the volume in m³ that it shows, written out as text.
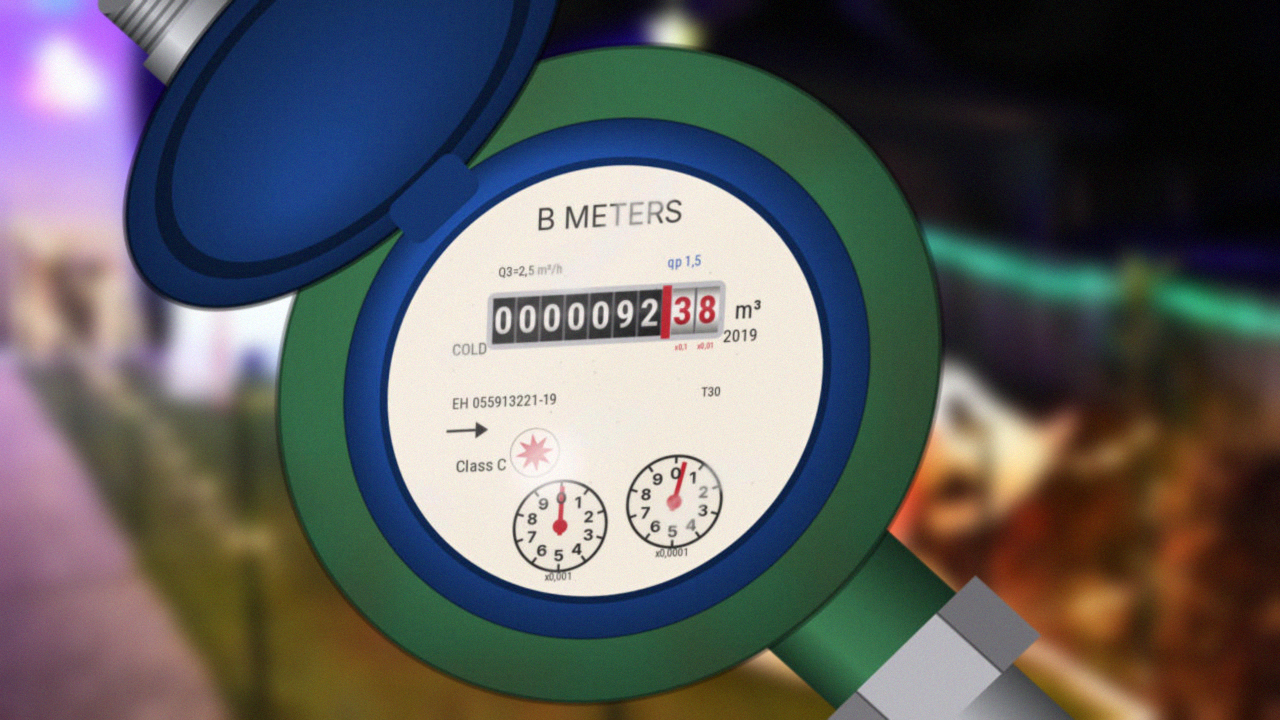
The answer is 92.3800 m³
